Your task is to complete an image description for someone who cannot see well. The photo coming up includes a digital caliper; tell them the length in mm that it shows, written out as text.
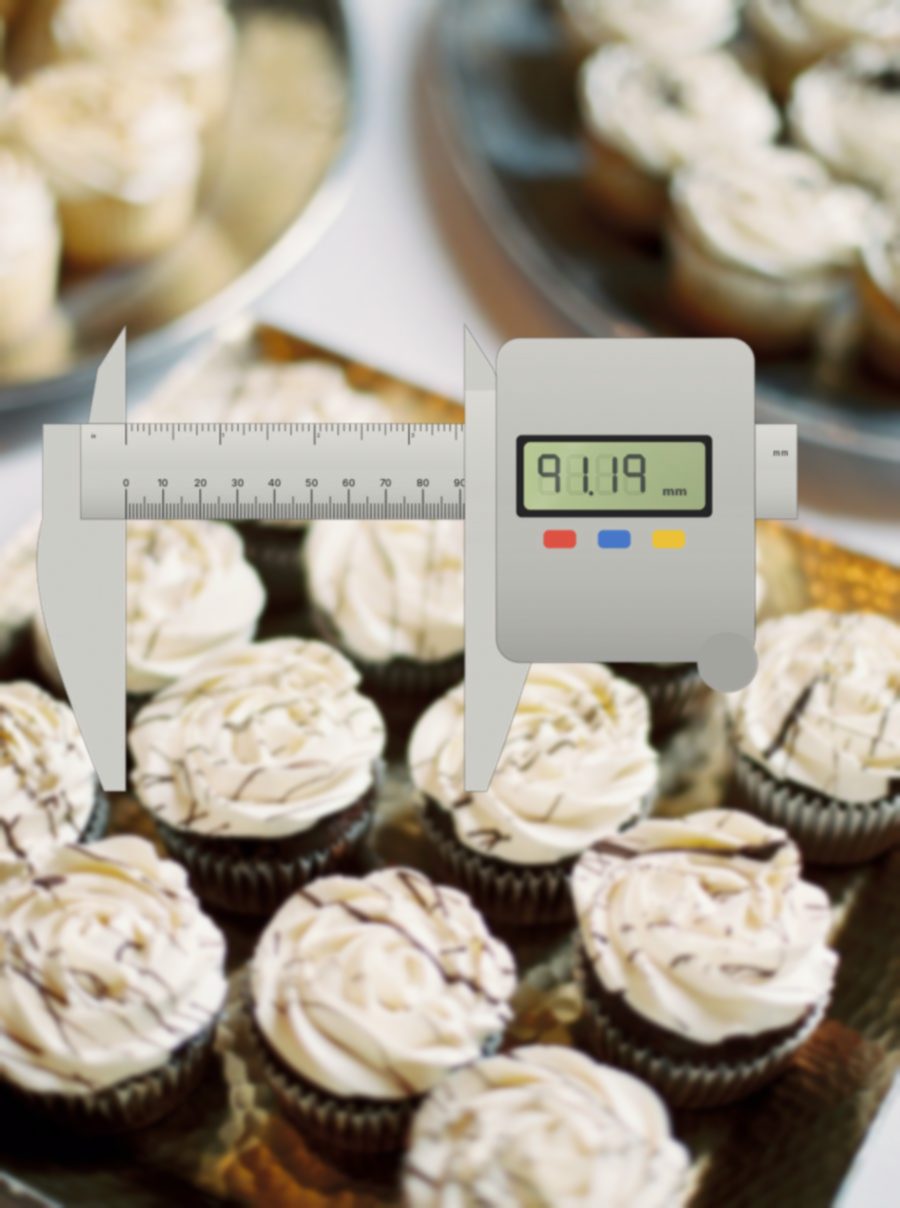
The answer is 91.19 mm
